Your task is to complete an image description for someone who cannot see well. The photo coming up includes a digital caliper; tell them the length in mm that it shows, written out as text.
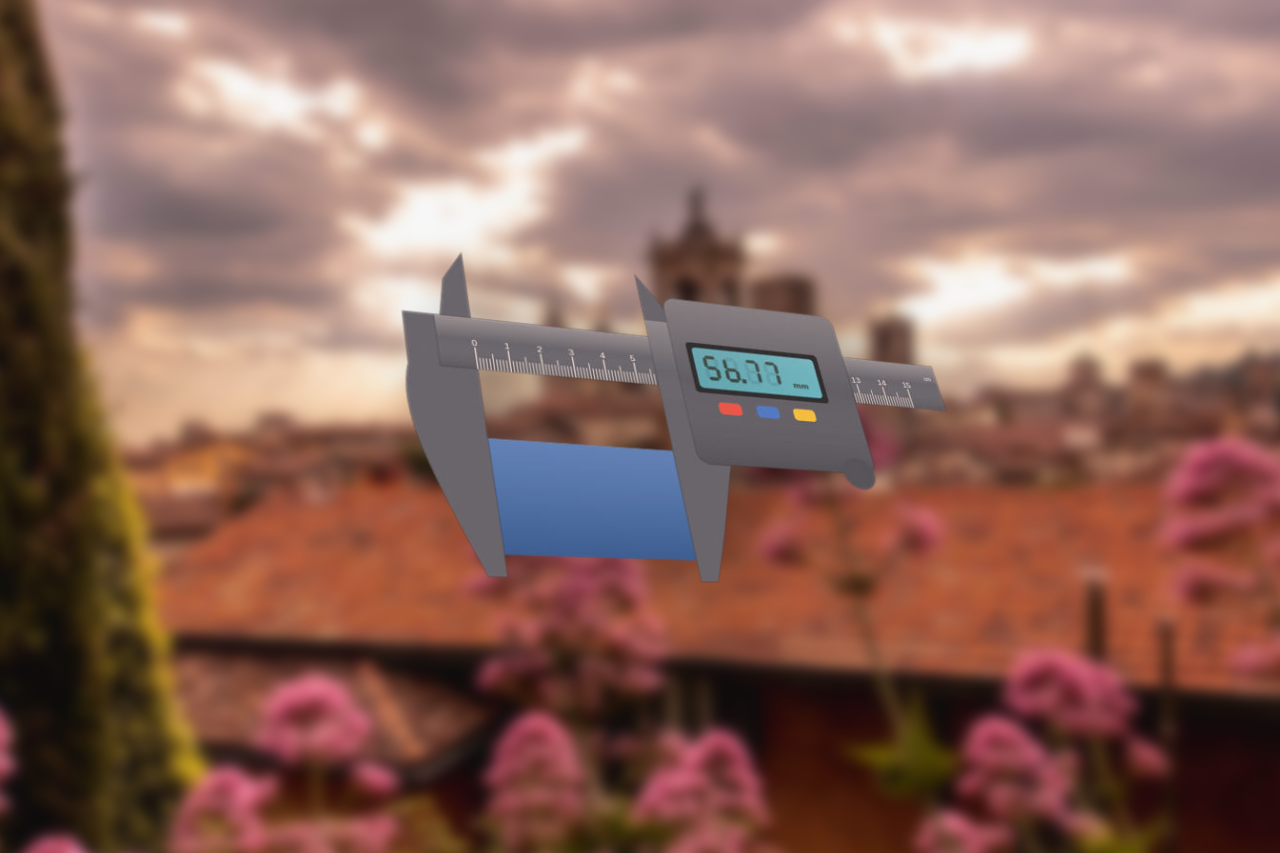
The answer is 56.77 mm
